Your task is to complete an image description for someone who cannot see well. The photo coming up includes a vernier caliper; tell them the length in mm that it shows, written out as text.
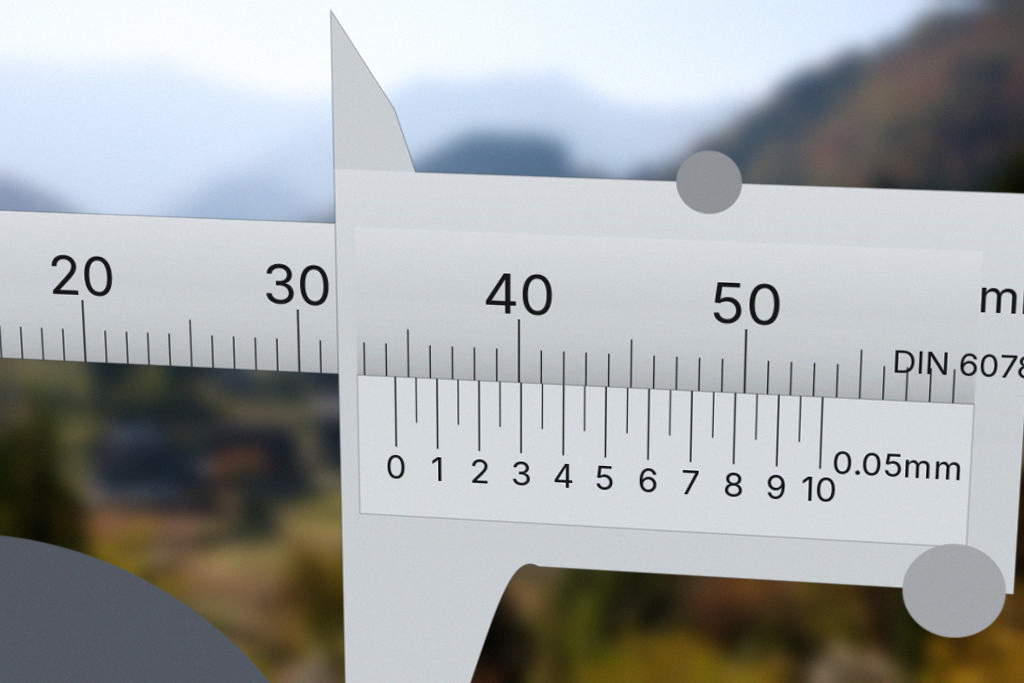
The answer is 34.4 mm
